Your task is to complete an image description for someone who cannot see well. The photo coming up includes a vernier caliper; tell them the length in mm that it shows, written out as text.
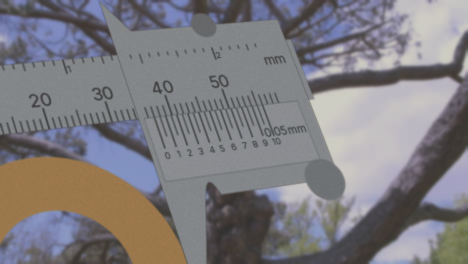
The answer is 37.0 mm
